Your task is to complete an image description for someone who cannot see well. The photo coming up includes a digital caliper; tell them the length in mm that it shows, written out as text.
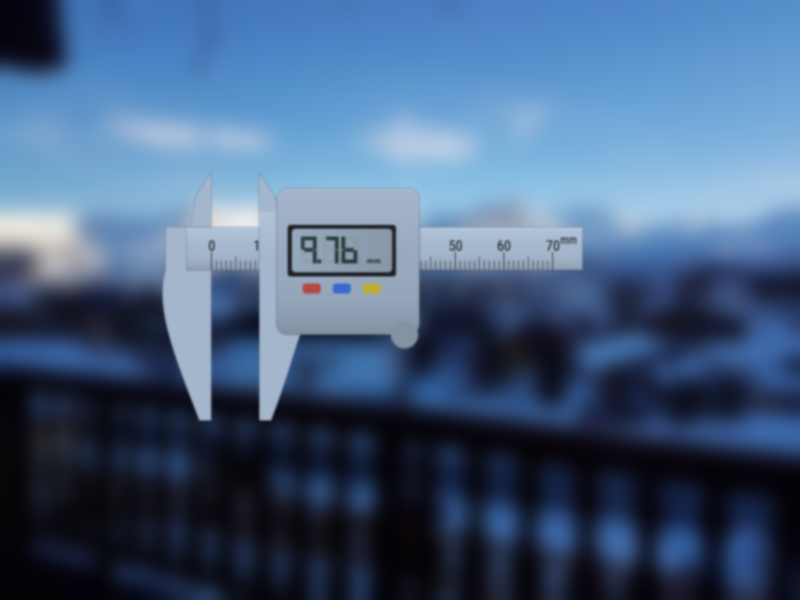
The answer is 9.76 mm
